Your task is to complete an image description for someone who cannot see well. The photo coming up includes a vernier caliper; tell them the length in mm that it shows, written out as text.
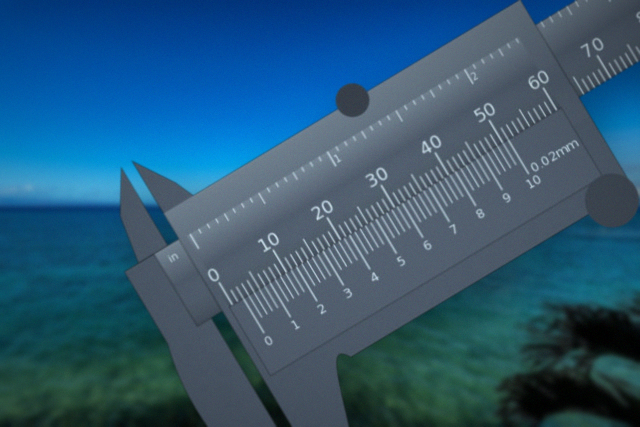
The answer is 2.0 mm
